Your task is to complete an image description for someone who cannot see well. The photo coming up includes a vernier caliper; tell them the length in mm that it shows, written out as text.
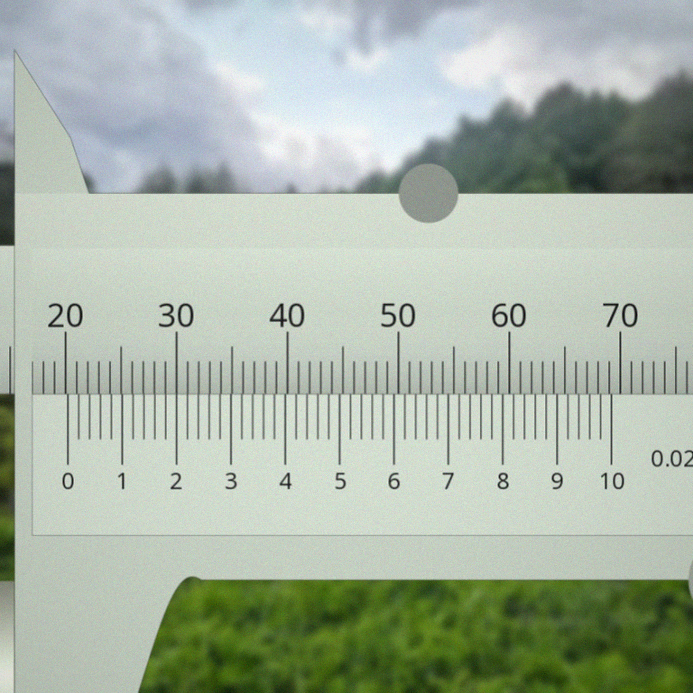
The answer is 20.2 mm
